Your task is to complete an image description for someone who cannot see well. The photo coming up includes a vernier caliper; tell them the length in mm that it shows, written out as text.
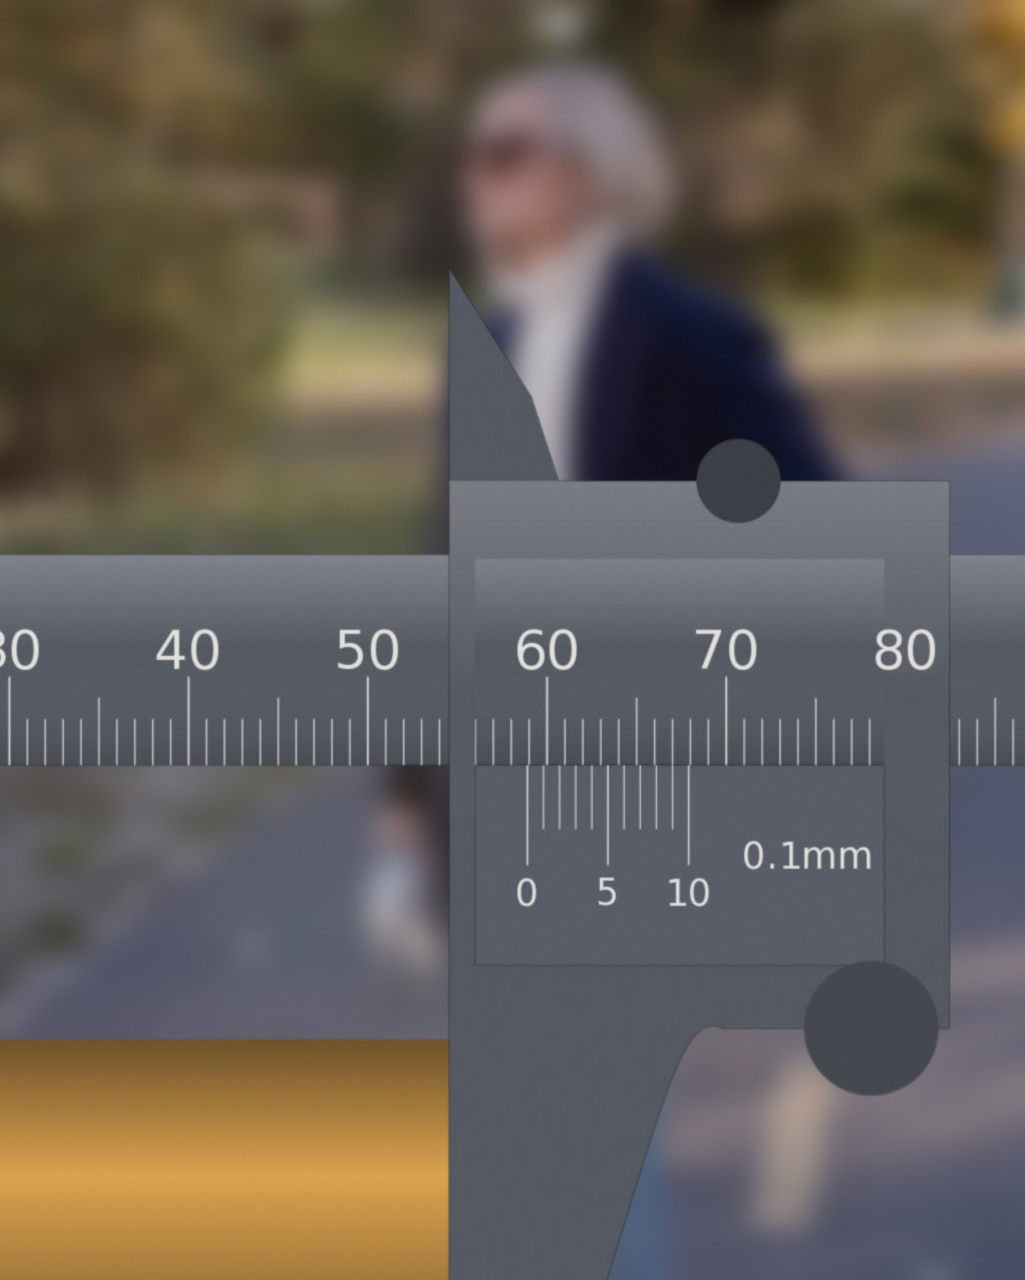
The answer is 58.9 mm
